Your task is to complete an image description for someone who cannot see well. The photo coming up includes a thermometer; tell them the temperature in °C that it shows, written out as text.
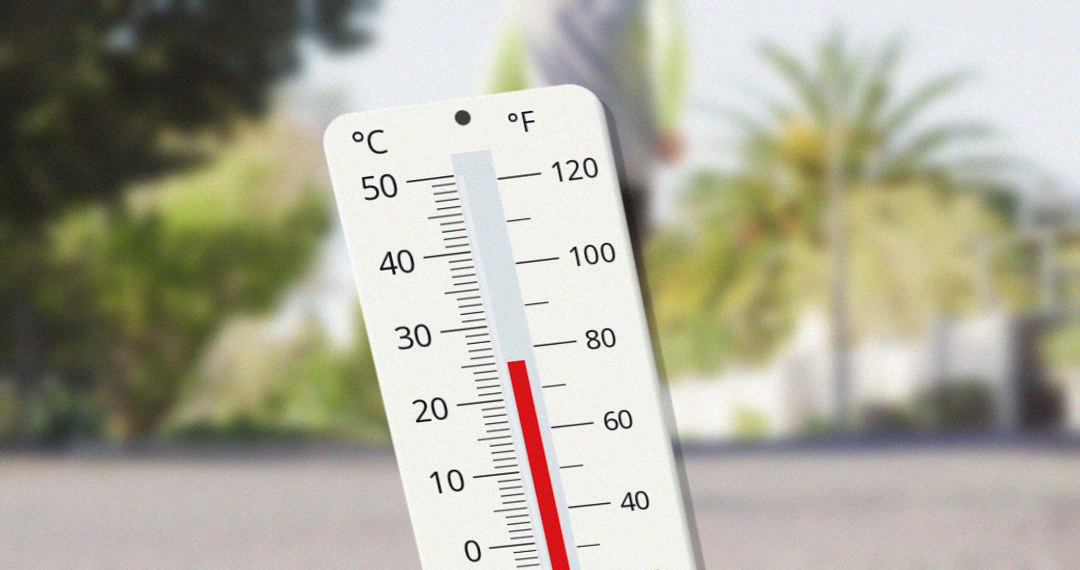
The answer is 25 °C
